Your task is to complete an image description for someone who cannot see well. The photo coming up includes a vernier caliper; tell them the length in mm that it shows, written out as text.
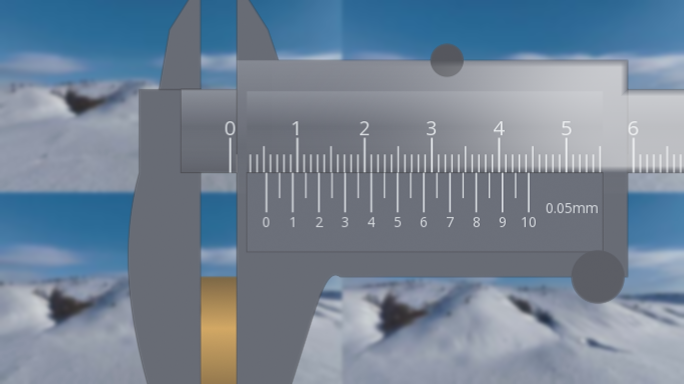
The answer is 5.4 mm
